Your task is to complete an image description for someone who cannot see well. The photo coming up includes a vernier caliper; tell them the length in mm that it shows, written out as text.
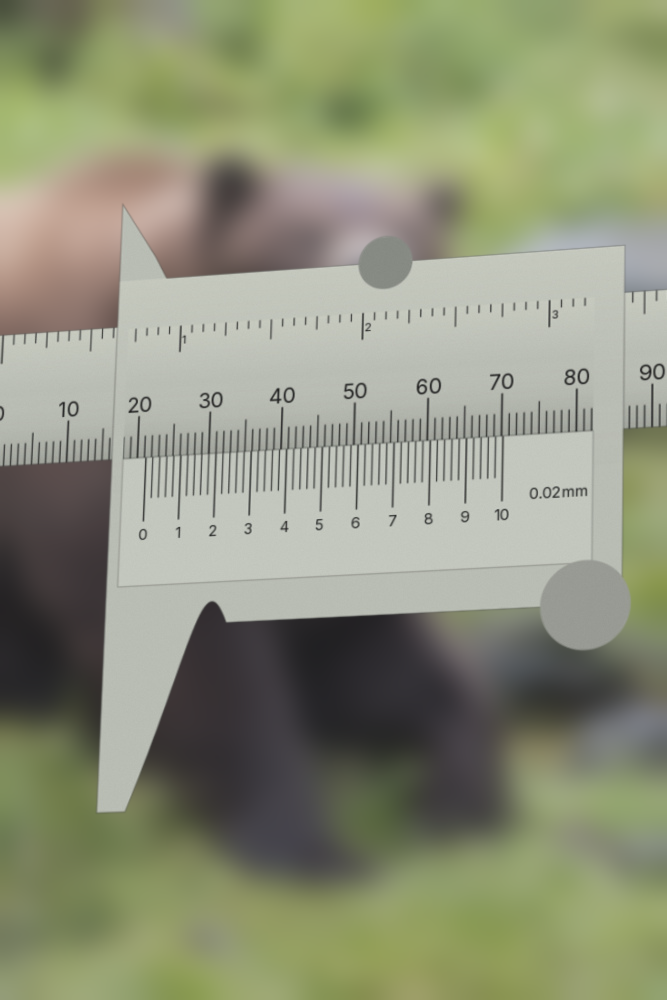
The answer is 21.2 mm
